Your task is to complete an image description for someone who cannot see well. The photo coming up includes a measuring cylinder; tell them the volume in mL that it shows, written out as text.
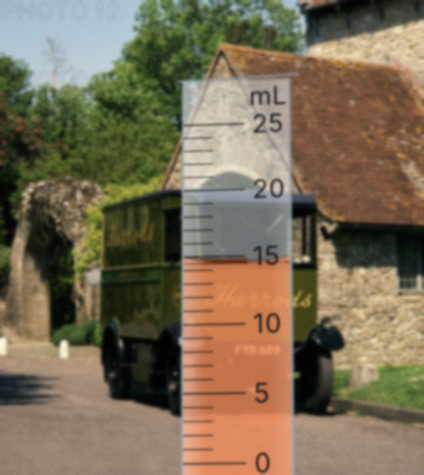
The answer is 14.5 mL
